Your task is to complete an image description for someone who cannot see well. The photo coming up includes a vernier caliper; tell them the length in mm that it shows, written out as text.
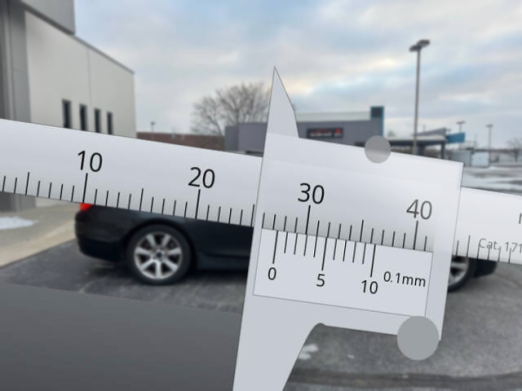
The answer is 27.4 mm
